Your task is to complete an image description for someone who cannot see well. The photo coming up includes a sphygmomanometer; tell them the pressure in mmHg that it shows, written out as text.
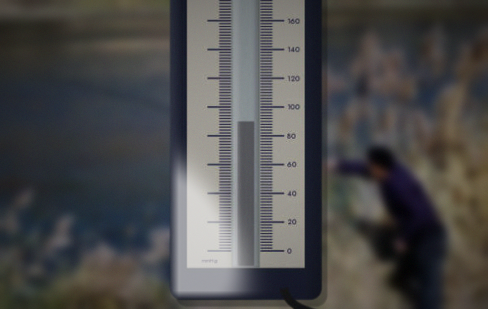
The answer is 90 mmHg
